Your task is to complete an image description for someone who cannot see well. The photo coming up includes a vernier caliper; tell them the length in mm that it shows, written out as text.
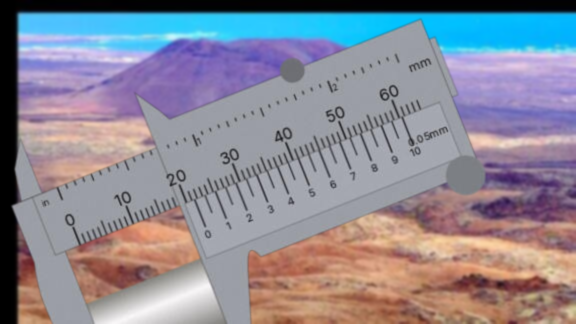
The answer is 21.5 mm
